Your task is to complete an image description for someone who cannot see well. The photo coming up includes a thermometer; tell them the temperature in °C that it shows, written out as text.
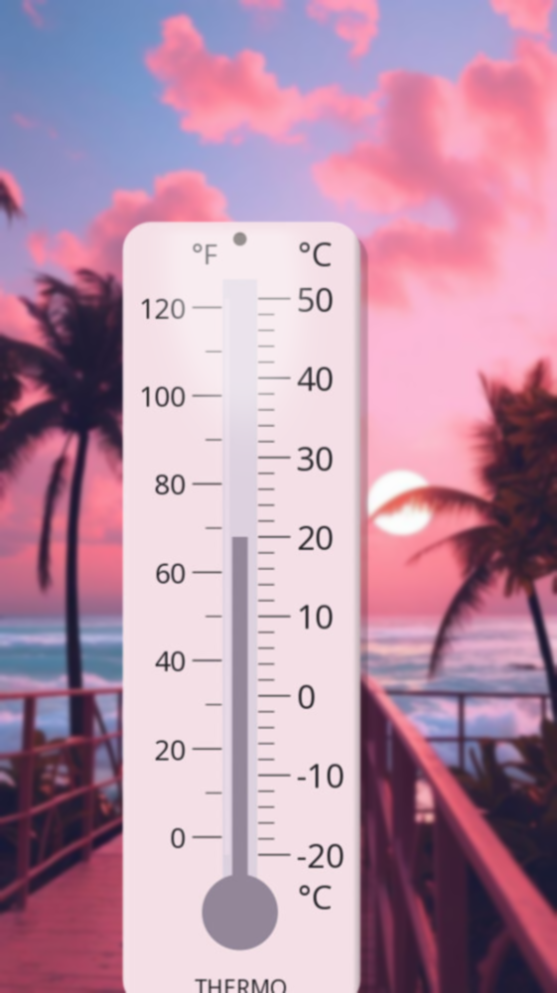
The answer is 20 °C
